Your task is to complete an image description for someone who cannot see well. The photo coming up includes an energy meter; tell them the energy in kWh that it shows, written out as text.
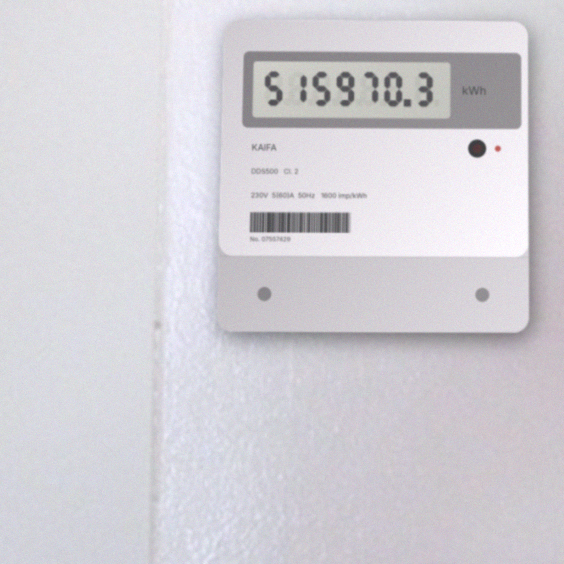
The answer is 515970.3 kWh
